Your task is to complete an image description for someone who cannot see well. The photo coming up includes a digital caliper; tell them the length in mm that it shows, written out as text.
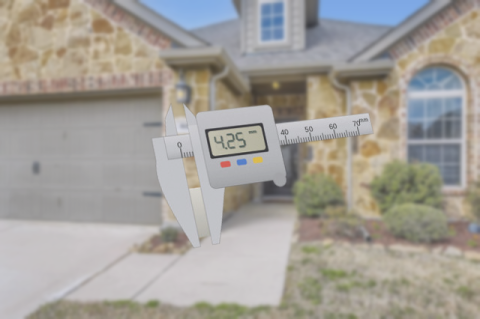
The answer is 4.25 mm
